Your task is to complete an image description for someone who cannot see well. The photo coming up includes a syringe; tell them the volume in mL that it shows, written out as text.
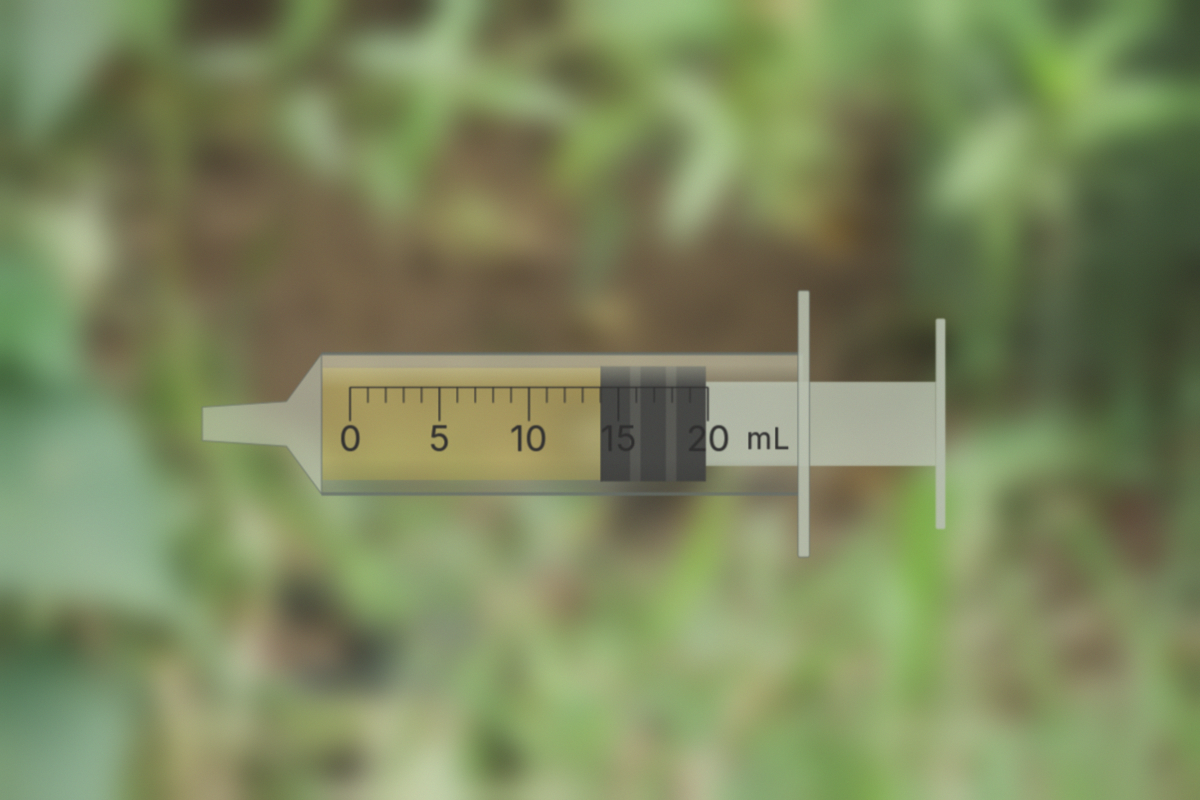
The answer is 14 mL
